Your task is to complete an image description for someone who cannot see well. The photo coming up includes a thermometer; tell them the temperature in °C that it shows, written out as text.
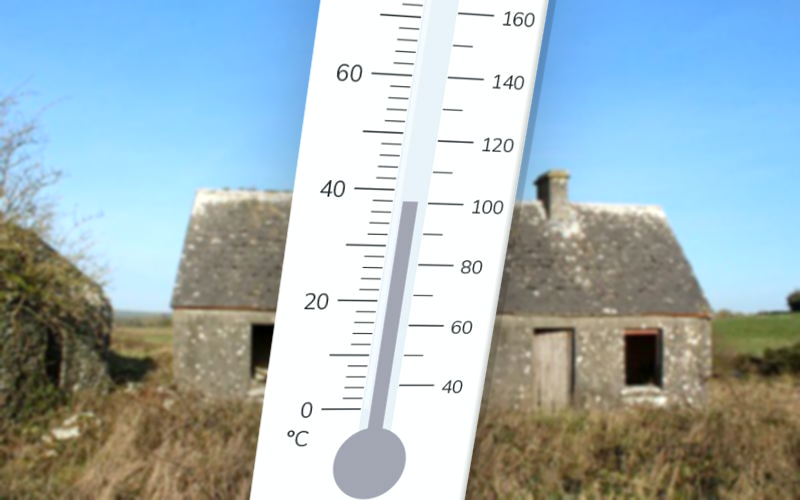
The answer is 38 °C
